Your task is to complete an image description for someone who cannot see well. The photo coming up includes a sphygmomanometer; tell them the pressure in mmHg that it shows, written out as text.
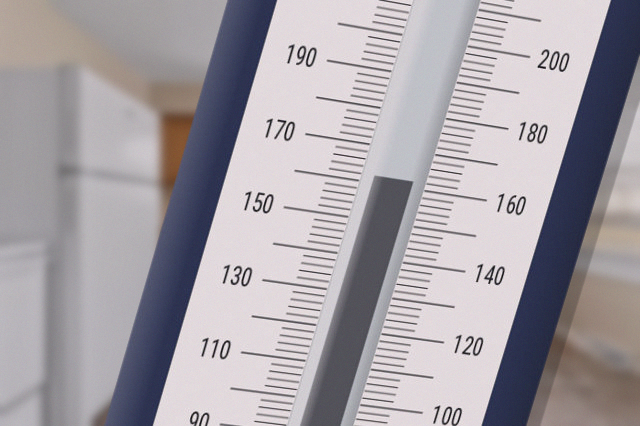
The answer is 162 mmHg
